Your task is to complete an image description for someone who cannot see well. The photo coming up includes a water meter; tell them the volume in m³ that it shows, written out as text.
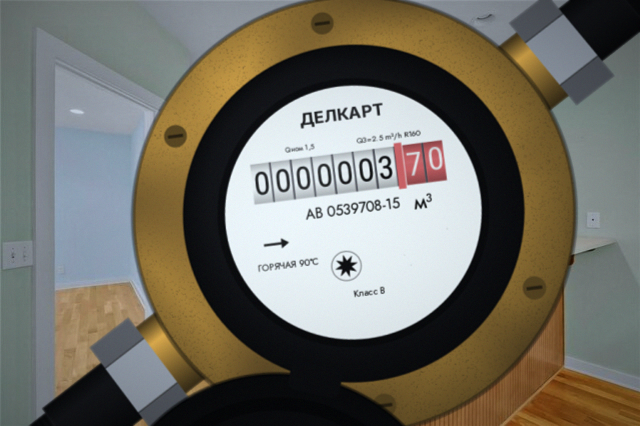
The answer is 3.70 m³
